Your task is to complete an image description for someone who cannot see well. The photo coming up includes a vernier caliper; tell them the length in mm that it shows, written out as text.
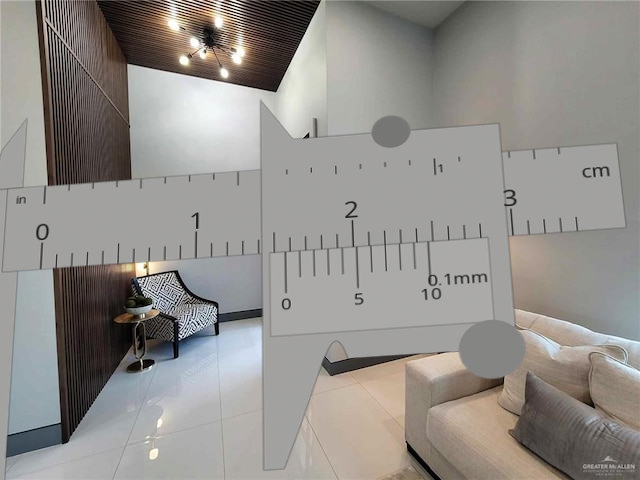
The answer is 15.7 mm
